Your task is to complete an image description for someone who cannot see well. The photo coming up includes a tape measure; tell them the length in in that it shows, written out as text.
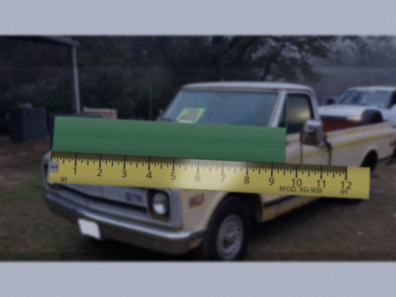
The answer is 9.5 in
